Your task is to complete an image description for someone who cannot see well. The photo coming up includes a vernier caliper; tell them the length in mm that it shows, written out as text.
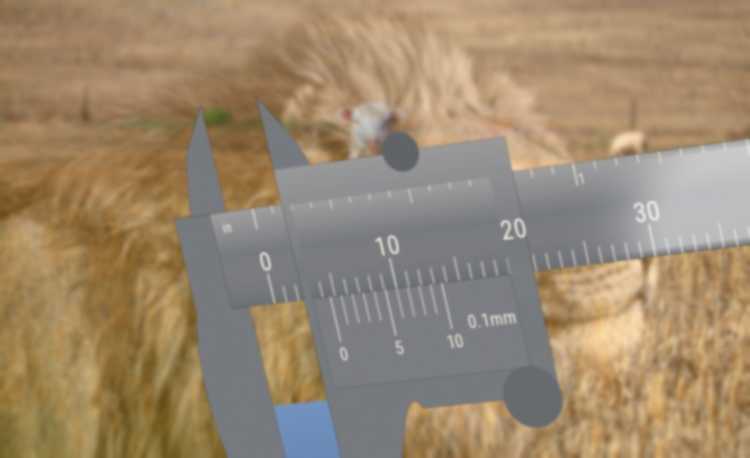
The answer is 4.6 mm
